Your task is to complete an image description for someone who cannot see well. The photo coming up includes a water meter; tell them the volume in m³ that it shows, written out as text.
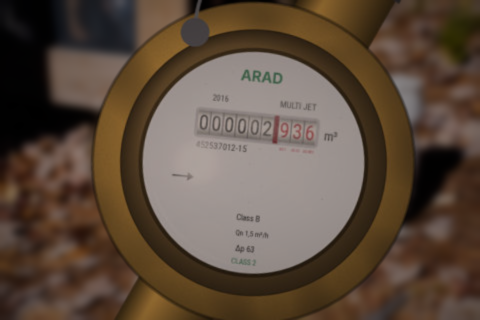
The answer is 2.936 m³
